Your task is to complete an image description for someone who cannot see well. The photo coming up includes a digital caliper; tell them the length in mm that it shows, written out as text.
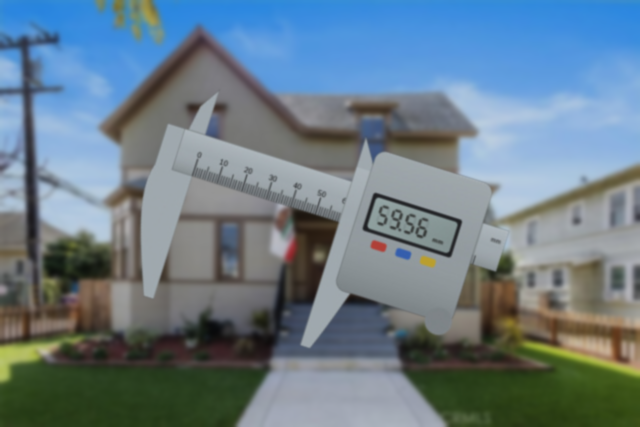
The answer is 59.56 mm
